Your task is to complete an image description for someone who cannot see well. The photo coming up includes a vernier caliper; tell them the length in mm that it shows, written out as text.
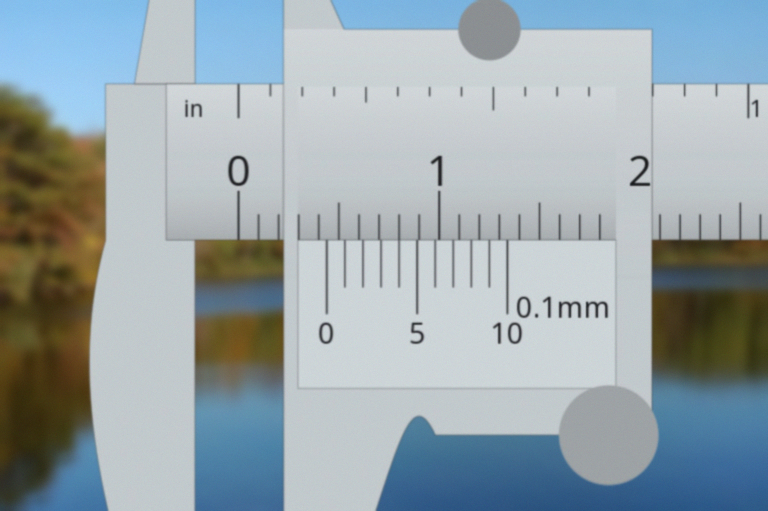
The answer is 4.4 mm
